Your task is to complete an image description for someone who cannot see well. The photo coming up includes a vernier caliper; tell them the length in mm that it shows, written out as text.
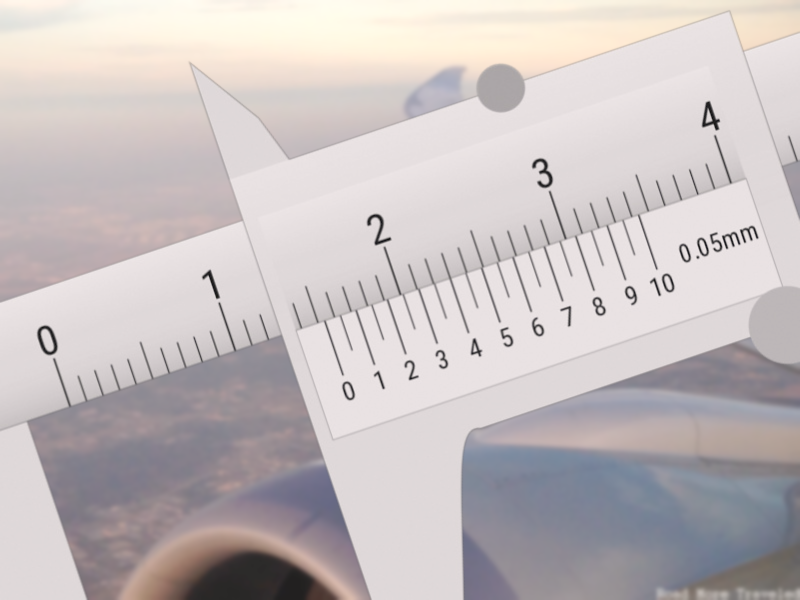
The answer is 15.4 mm
